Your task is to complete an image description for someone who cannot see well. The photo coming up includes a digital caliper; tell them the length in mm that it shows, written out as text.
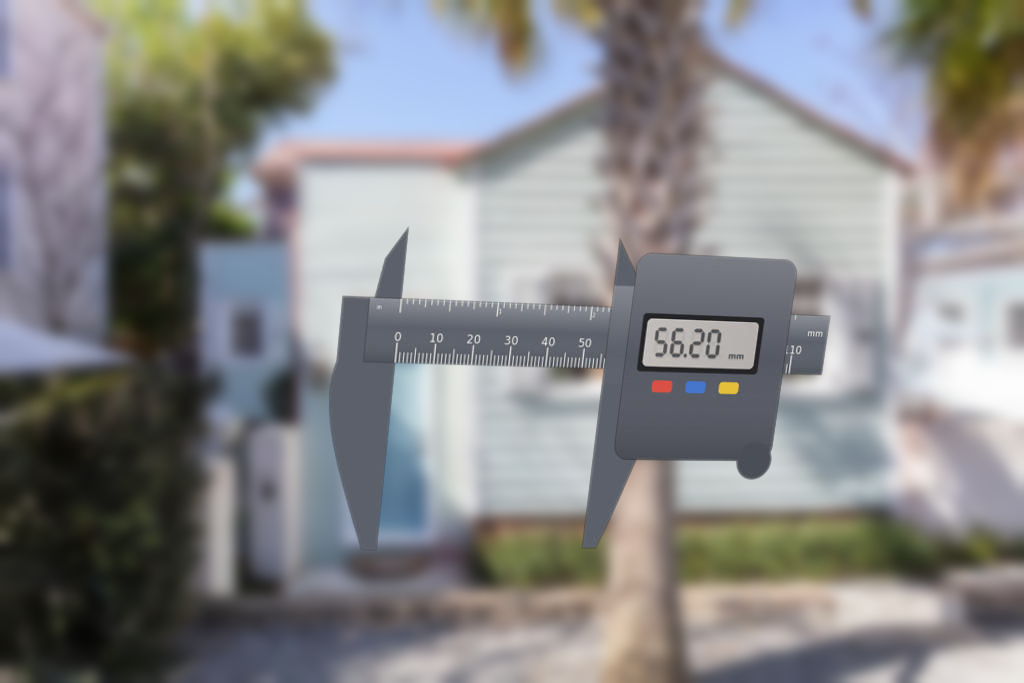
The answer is 56.20 mm
